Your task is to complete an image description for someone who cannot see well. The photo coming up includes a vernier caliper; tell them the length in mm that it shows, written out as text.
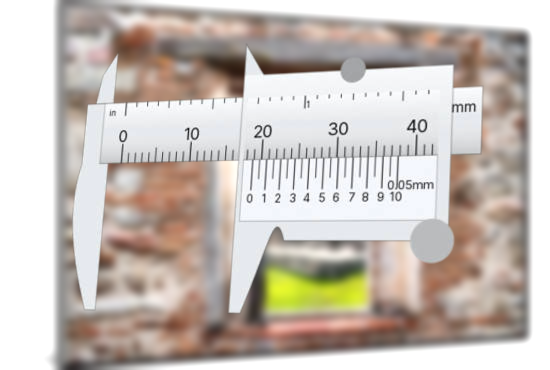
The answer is 18.8 mm
